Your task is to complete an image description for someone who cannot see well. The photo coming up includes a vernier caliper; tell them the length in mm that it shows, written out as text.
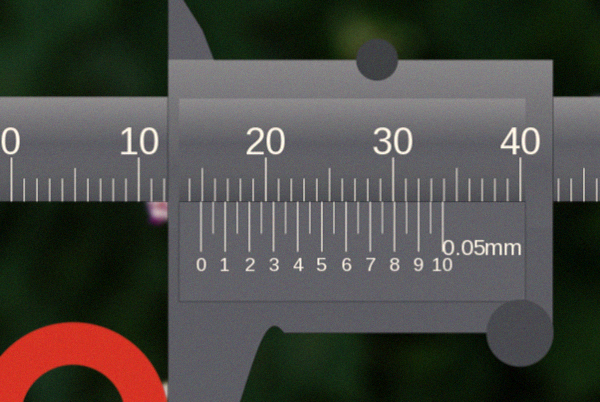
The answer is 14.9 mm
